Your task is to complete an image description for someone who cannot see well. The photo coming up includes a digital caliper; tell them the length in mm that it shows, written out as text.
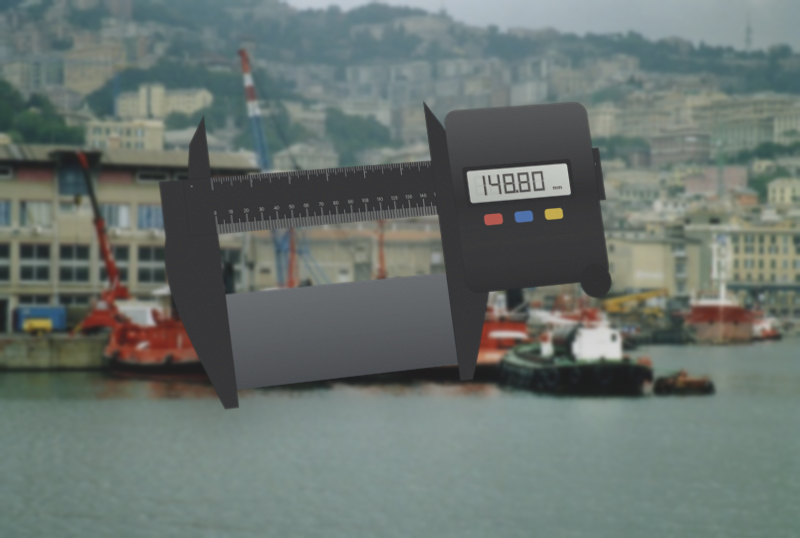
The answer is 148.80 mm
